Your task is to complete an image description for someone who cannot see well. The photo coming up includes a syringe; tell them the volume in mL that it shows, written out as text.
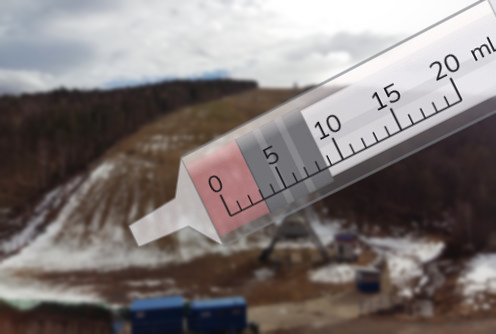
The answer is 3 mL
